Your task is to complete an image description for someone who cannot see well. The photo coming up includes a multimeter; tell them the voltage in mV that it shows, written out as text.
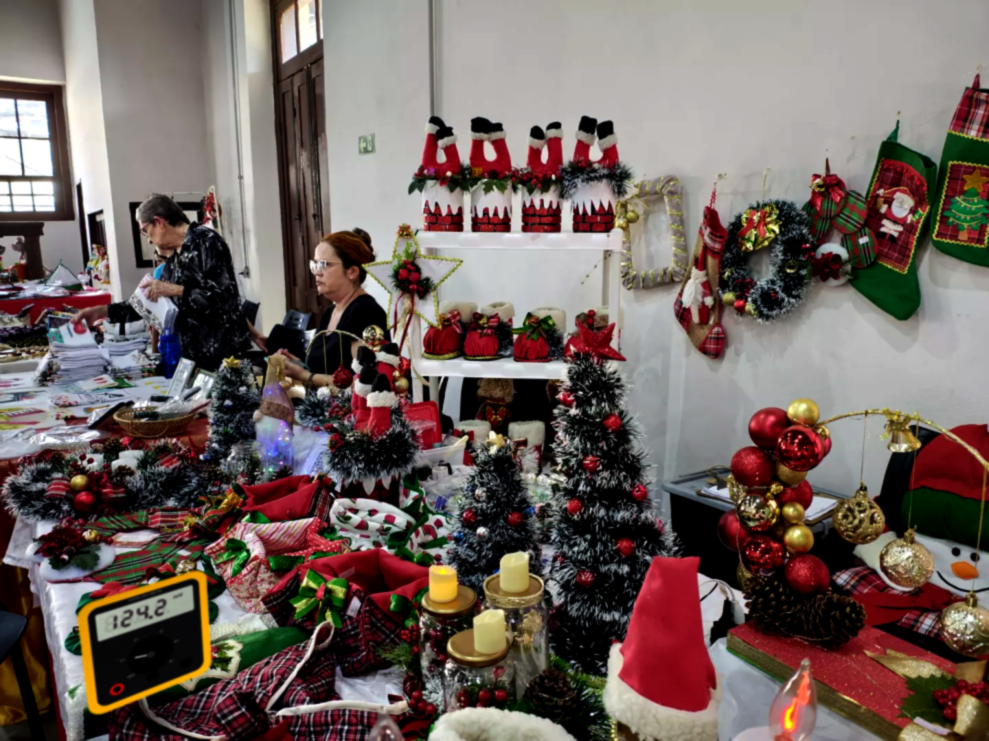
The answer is 124.2 mV
